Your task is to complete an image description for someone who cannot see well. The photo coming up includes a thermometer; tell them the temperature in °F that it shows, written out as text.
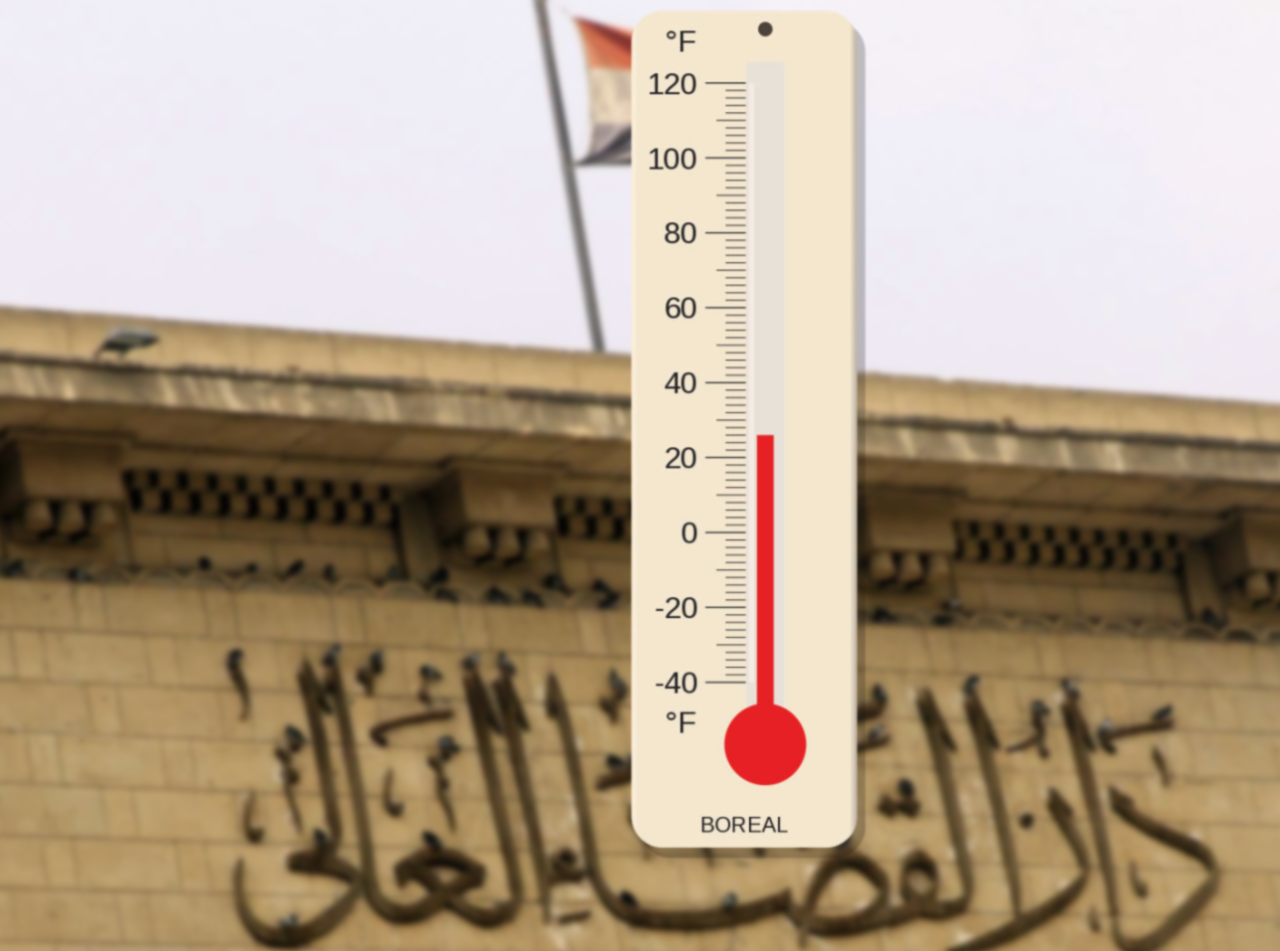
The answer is 26 °F
